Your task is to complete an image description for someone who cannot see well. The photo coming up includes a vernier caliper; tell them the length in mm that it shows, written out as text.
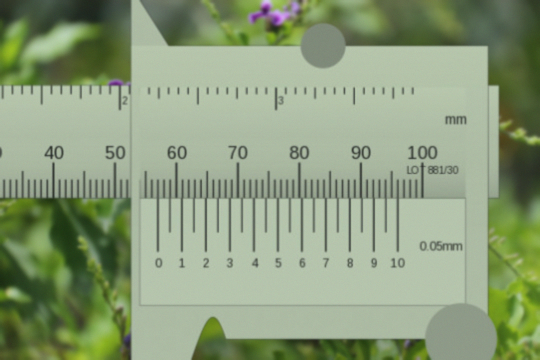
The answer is 57.0 mm
